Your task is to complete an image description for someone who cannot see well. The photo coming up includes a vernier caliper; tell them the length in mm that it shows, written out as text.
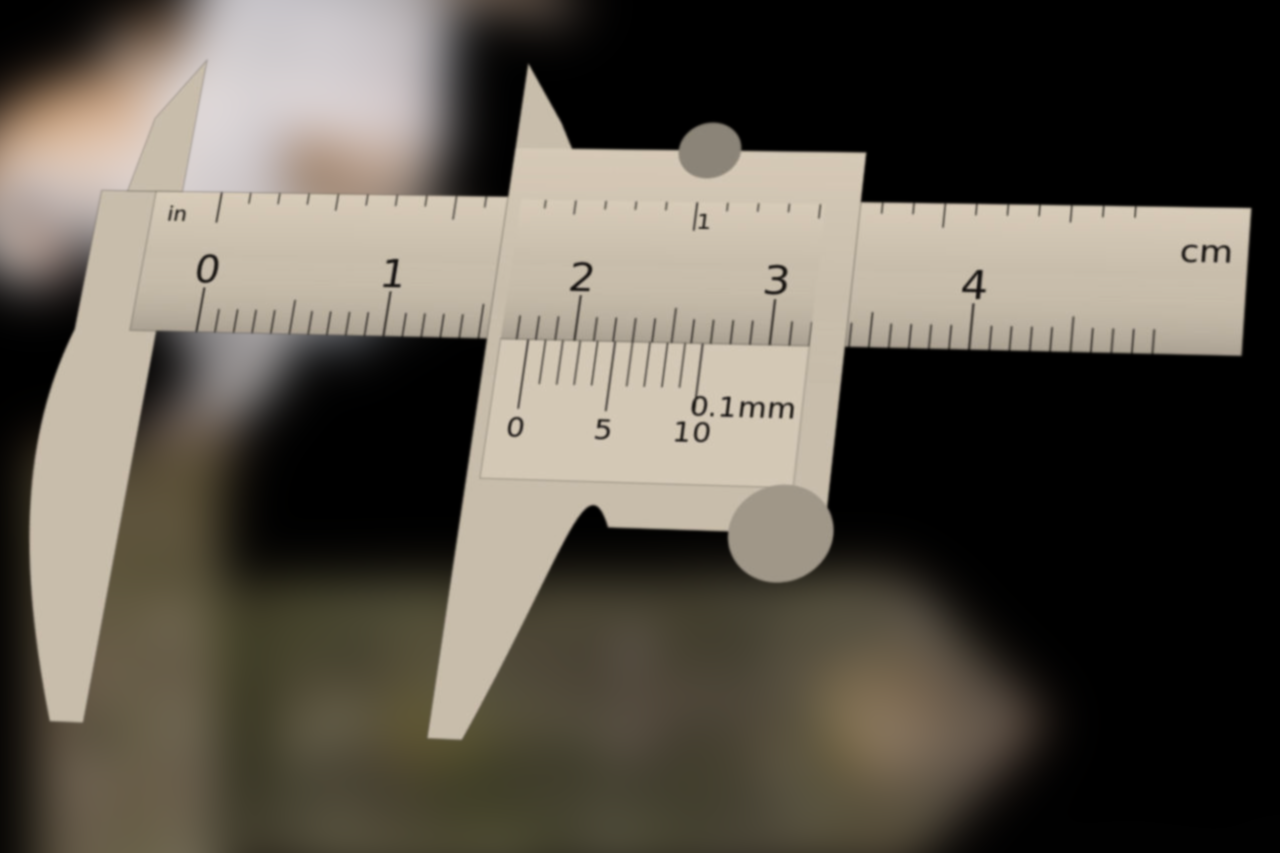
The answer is 17.6 mm
